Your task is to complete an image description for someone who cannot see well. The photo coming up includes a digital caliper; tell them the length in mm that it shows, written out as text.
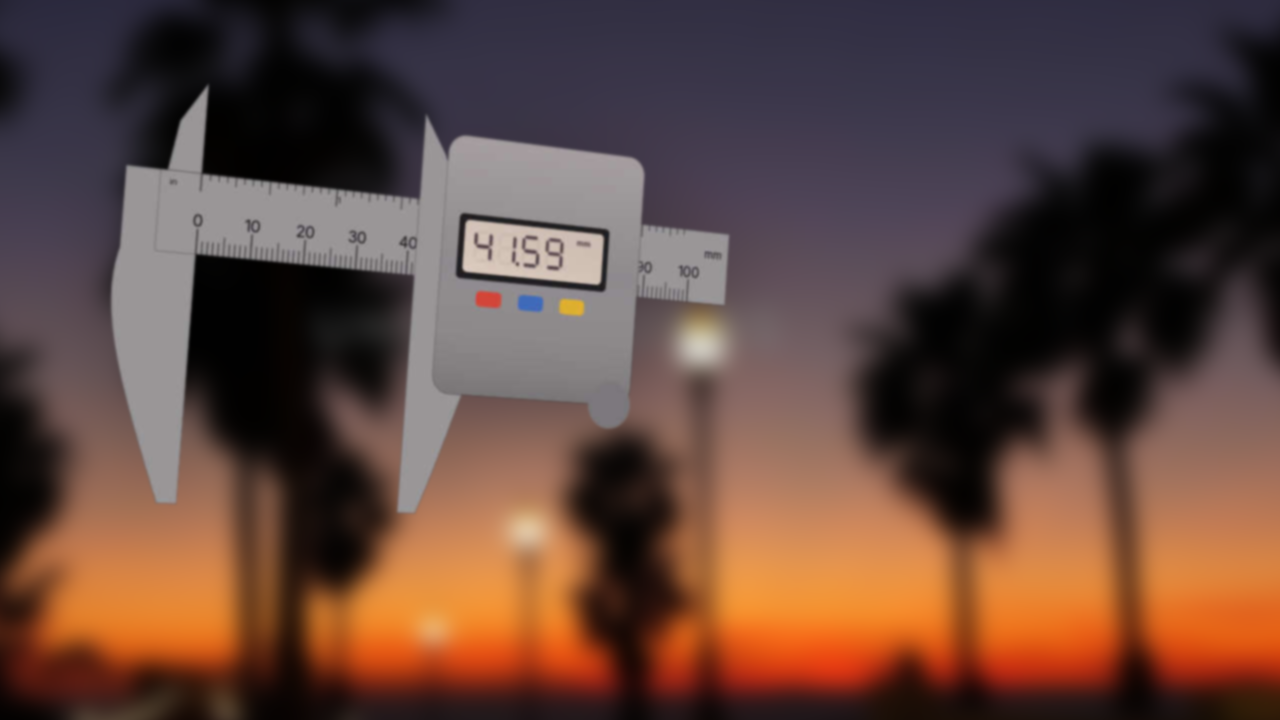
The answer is 41.59 mm
